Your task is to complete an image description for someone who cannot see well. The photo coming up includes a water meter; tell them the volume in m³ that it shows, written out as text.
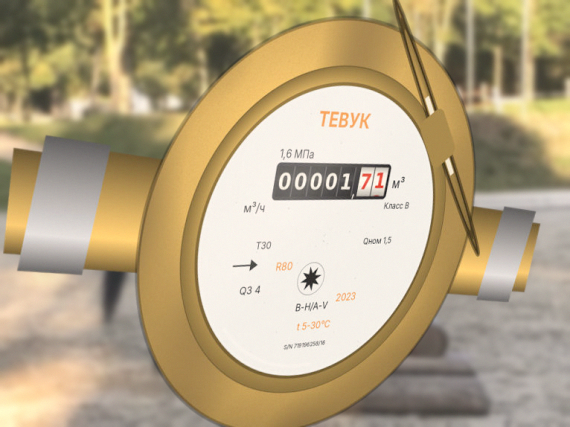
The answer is 1.71 m³
